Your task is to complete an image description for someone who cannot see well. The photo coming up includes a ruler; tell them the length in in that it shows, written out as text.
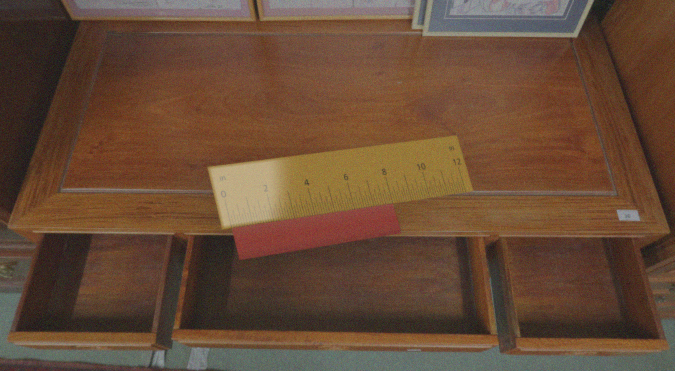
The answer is 8 in
